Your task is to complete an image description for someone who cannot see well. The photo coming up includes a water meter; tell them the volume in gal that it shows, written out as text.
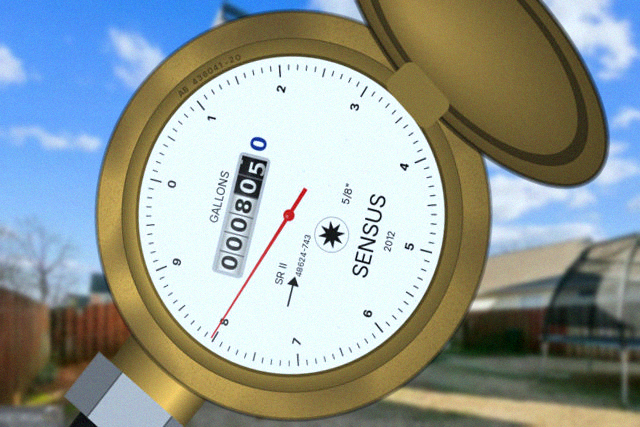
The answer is 8048.0 gal
